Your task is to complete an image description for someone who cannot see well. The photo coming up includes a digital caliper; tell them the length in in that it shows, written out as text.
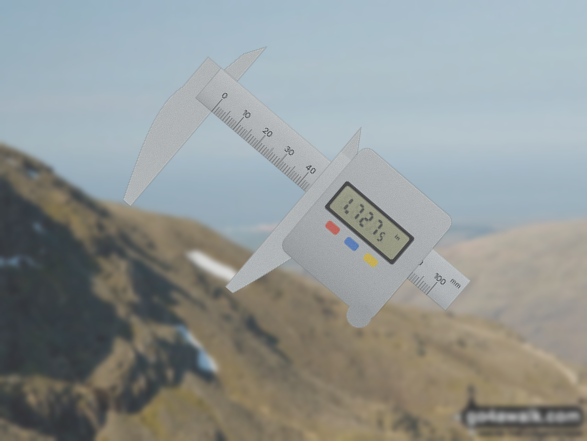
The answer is 1.7275 in
